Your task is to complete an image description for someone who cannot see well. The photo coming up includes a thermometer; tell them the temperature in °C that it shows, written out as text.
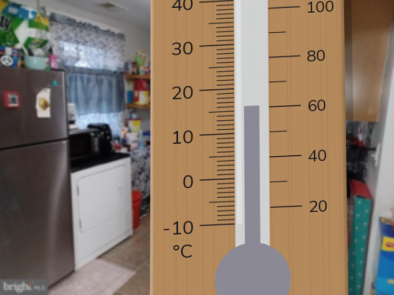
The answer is 16 °C
